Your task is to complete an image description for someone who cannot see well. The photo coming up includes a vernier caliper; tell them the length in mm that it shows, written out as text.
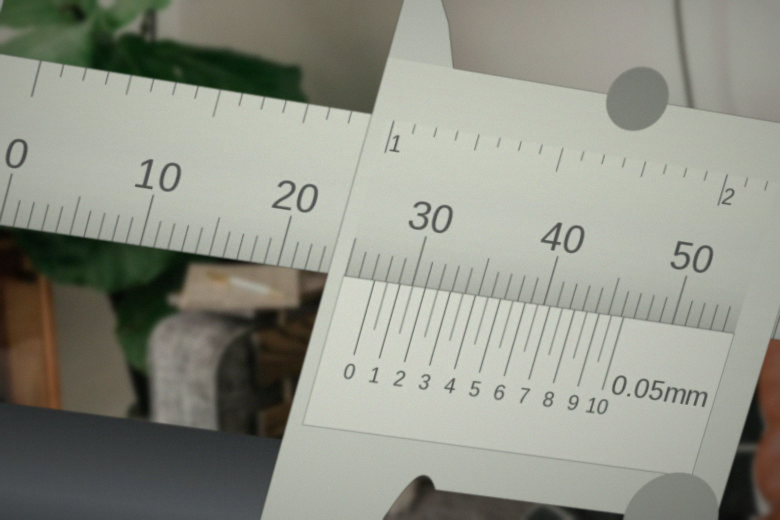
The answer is 27.2 mm
